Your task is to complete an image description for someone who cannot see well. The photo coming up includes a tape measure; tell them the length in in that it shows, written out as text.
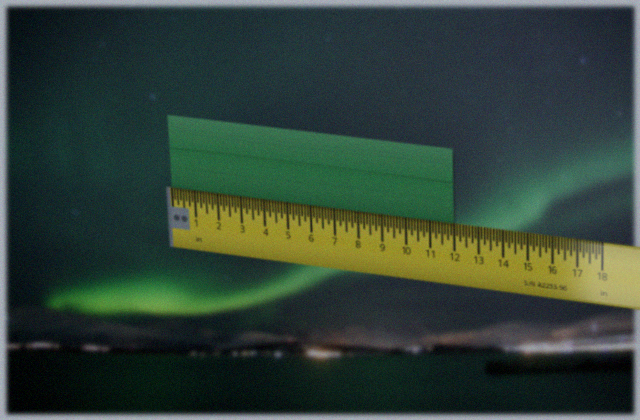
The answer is 12 in
